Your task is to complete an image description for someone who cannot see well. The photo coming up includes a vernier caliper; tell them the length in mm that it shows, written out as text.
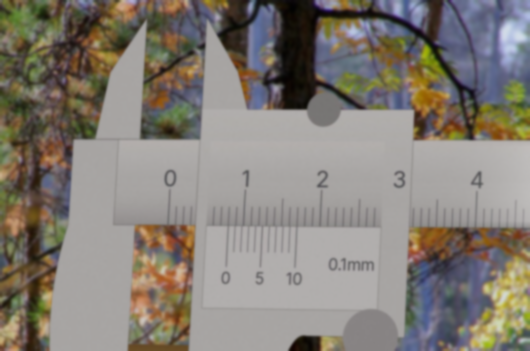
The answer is 8.0 mm
